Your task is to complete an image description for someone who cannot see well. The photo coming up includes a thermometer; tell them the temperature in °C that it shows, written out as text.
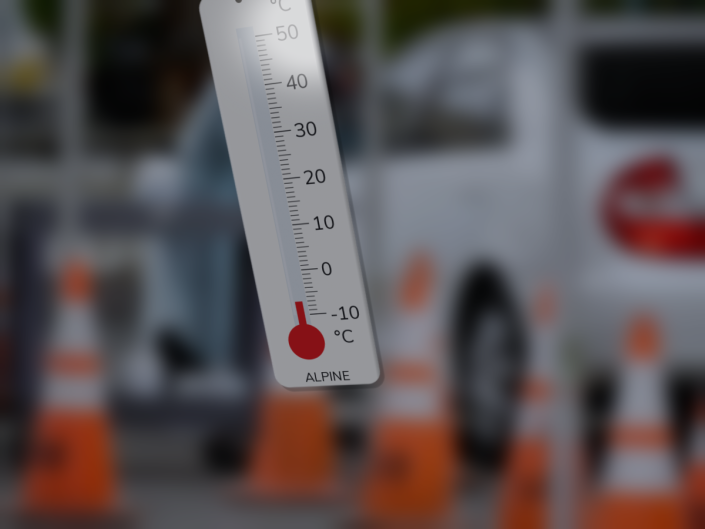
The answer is -7 °C
